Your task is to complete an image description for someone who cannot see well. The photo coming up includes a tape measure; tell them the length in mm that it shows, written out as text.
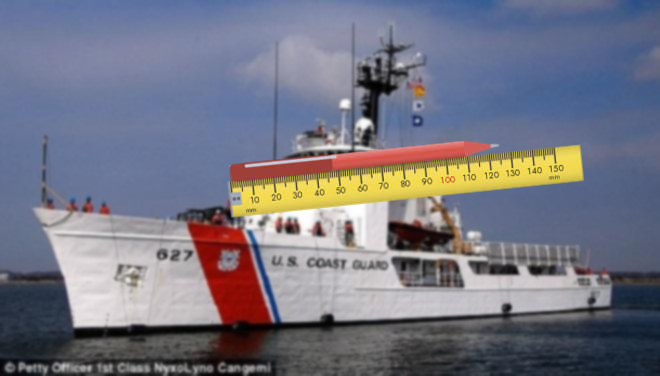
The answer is 125 mm
